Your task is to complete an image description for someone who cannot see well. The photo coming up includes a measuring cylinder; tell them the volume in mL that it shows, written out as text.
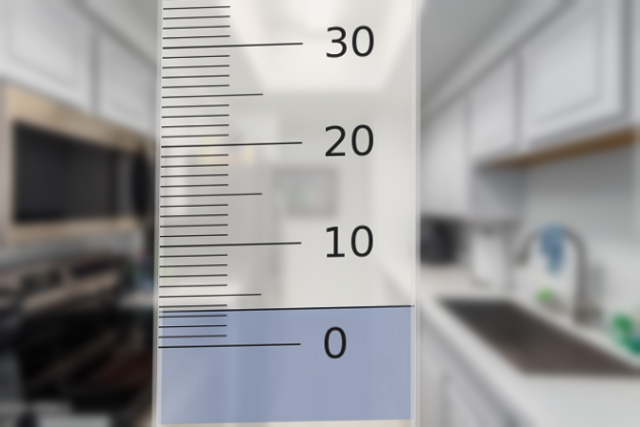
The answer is 3.5 mL
